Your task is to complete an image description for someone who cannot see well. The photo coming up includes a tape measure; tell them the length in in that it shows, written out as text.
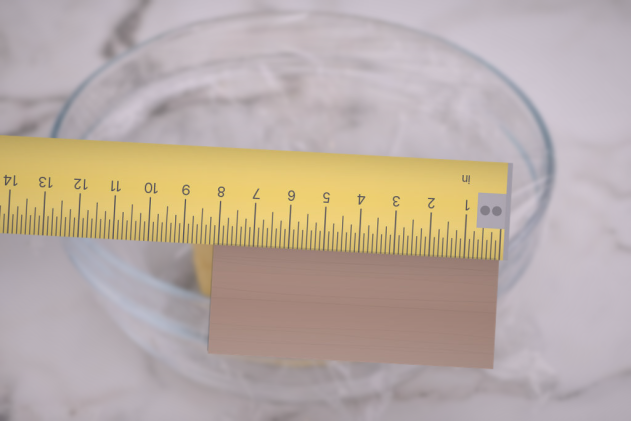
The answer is 8.125 in
